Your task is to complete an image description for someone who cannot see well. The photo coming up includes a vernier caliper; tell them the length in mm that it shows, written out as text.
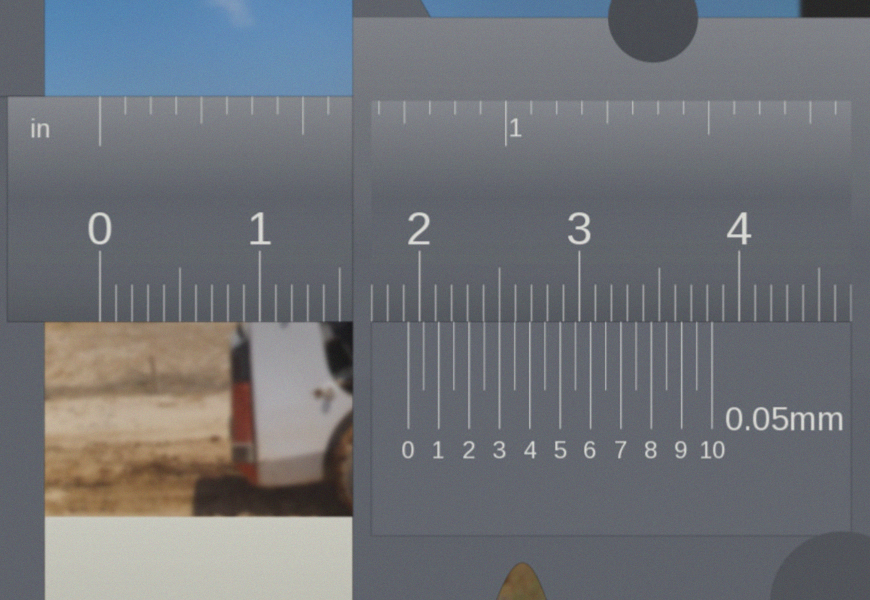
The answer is 19.3 mm
